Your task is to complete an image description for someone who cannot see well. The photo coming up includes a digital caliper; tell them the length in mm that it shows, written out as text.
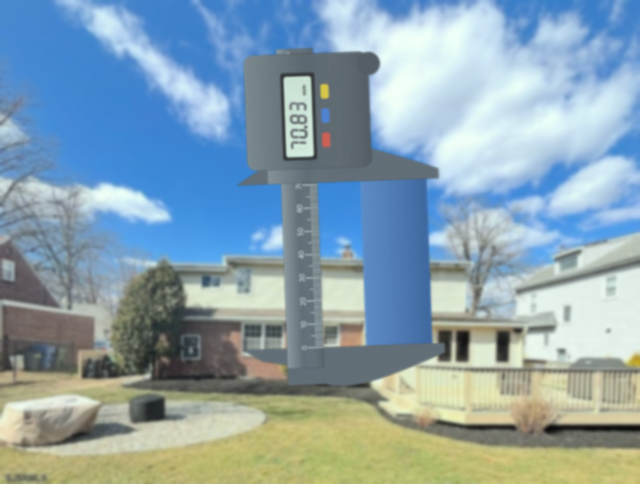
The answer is 70.83 mm
